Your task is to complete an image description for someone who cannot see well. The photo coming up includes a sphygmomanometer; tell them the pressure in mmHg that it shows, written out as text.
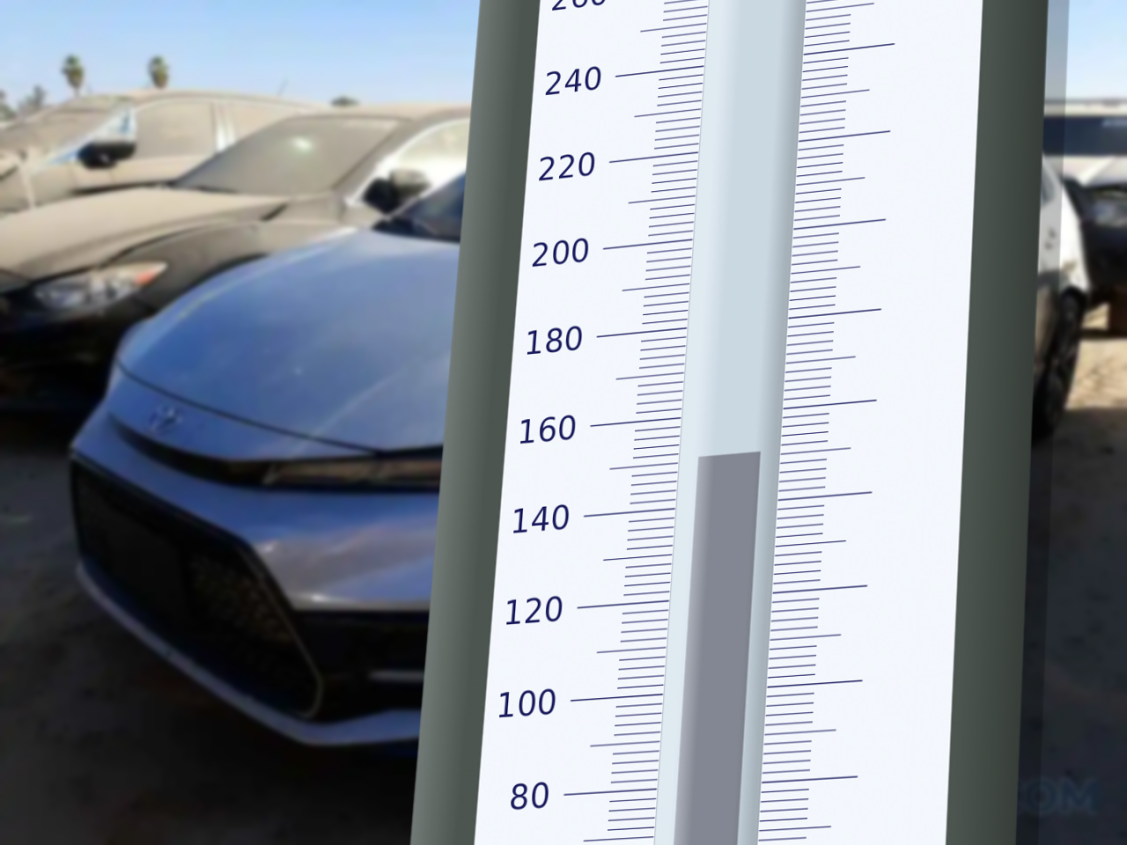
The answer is 151 mmHg
